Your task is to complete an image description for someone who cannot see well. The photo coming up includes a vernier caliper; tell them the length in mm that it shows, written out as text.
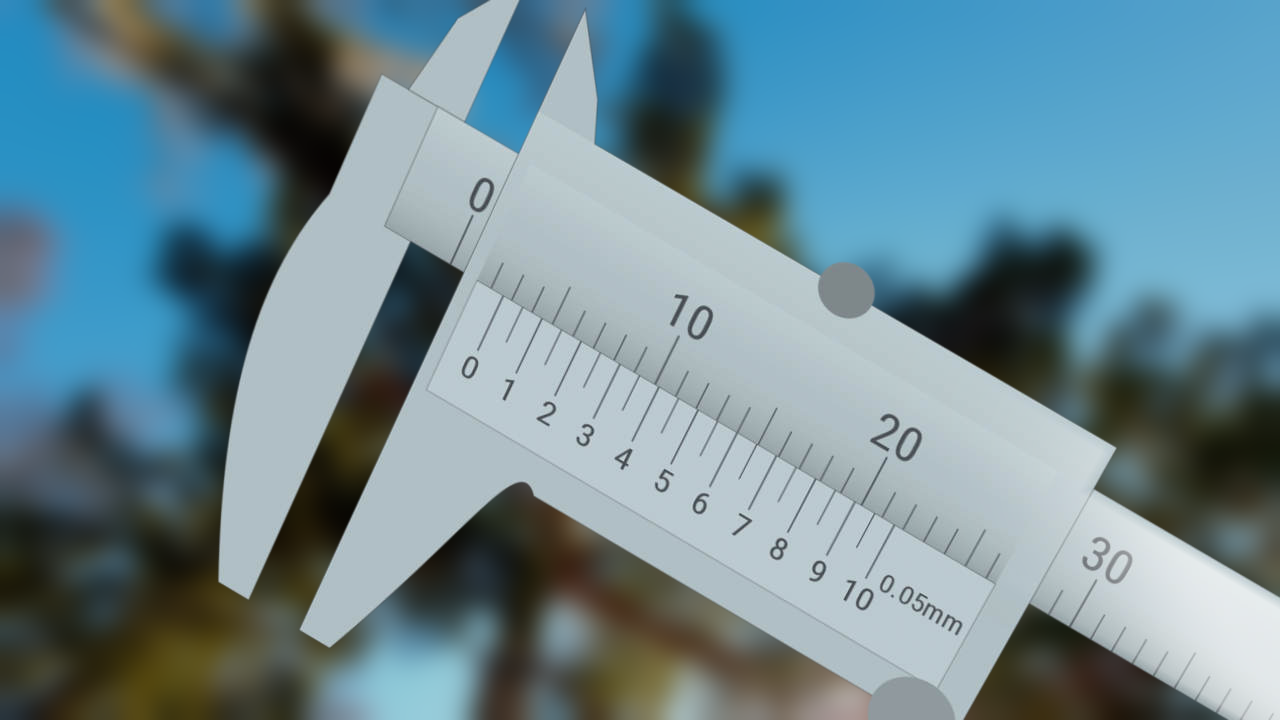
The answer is 2.6 mm
